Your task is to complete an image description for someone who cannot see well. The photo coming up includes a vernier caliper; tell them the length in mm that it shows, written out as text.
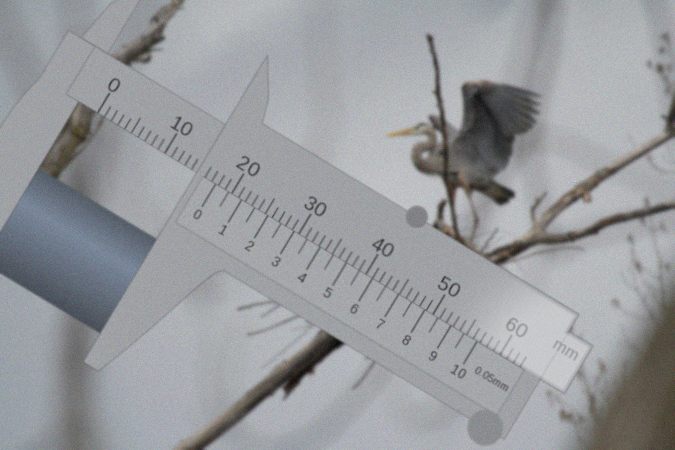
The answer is 17.6 mm
